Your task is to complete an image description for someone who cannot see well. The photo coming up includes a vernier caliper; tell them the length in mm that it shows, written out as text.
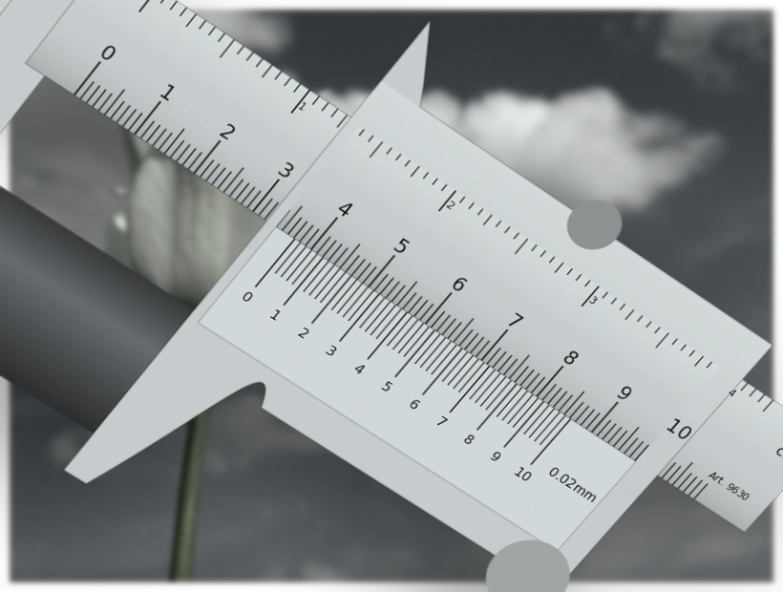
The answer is 37.2 mm
